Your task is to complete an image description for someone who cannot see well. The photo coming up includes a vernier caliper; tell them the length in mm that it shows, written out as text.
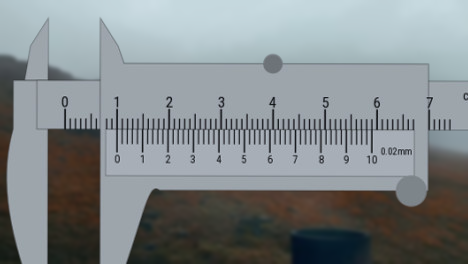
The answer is 10.0 mm
